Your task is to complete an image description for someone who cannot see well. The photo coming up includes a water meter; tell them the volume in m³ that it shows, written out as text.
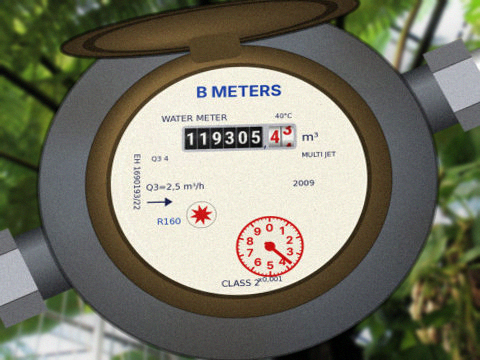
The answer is 119305.433 m³
